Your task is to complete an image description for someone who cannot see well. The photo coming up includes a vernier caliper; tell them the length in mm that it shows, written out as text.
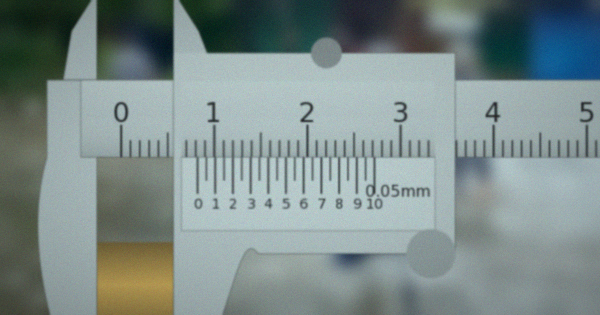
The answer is 8.2 mm
